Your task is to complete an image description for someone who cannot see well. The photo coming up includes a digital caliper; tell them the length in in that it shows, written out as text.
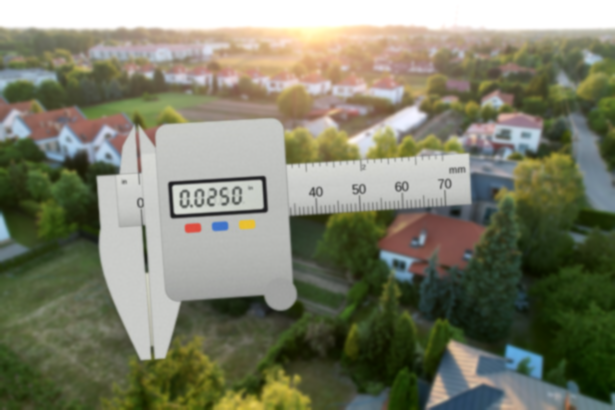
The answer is 0.0250 in
